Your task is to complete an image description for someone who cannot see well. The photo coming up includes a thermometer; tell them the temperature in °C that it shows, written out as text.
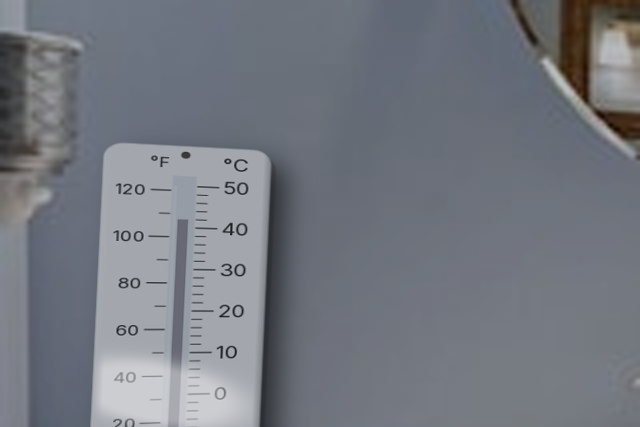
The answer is 42 °C
